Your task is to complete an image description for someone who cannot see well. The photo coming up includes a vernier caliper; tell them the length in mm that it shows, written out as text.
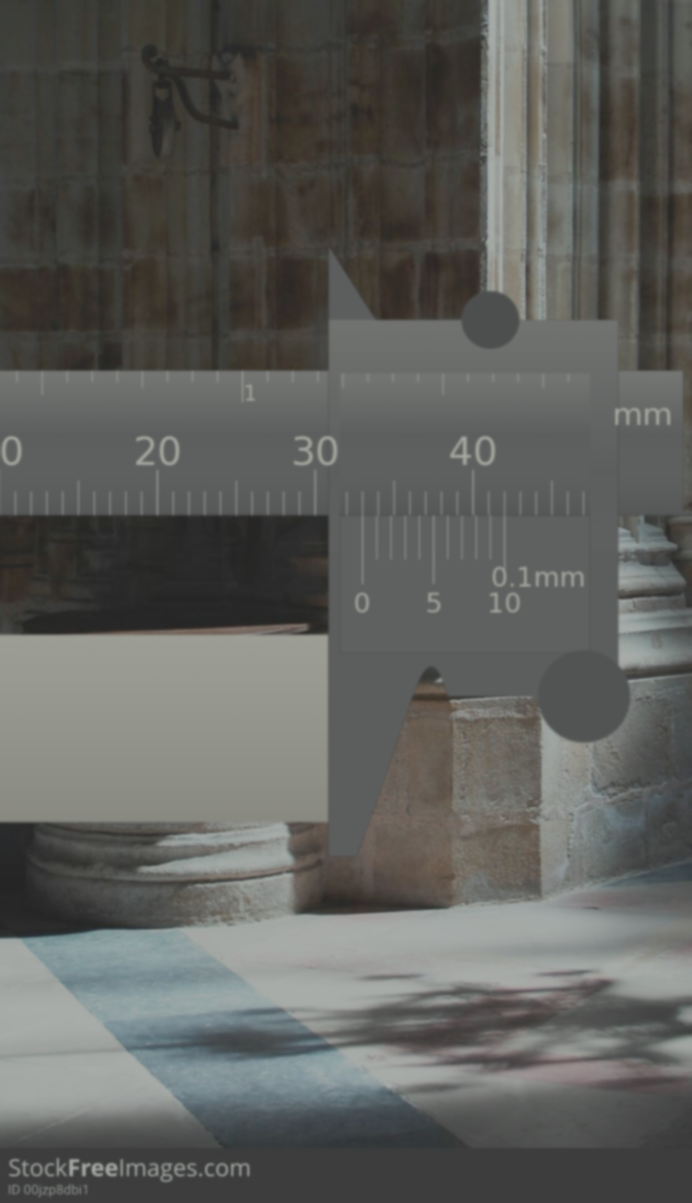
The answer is 33.0 mm
